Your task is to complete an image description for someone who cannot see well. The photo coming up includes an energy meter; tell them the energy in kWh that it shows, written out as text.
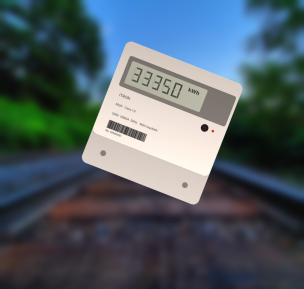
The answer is 33350 kWh
